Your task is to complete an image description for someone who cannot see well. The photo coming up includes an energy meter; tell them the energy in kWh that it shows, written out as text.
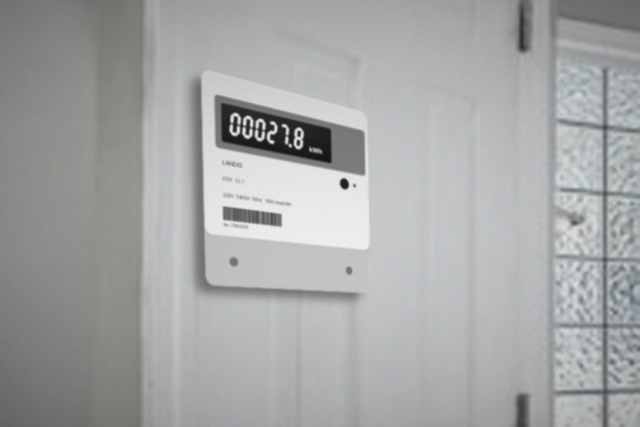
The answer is 27.8 kWh
